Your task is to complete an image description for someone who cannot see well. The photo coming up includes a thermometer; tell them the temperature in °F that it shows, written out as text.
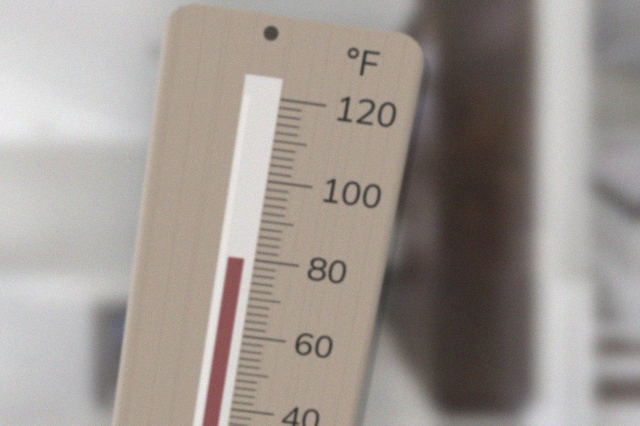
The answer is 80 °F
